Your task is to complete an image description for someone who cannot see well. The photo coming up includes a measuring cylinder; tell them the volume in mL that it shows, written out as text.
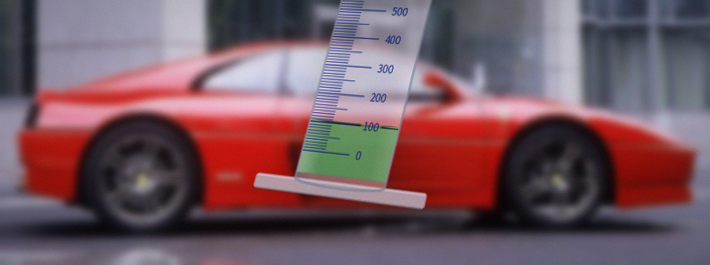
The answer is 100 mL
